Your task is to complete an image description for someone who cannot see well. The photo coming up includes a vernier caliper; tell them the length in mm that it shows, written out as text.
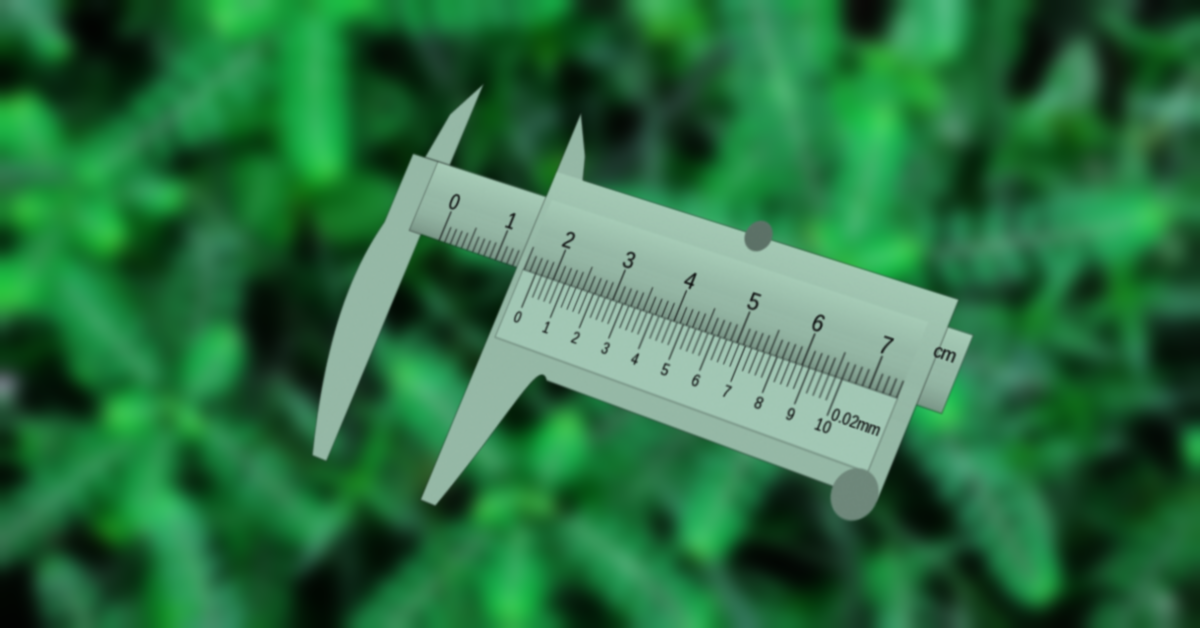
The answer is 17.0 mm
